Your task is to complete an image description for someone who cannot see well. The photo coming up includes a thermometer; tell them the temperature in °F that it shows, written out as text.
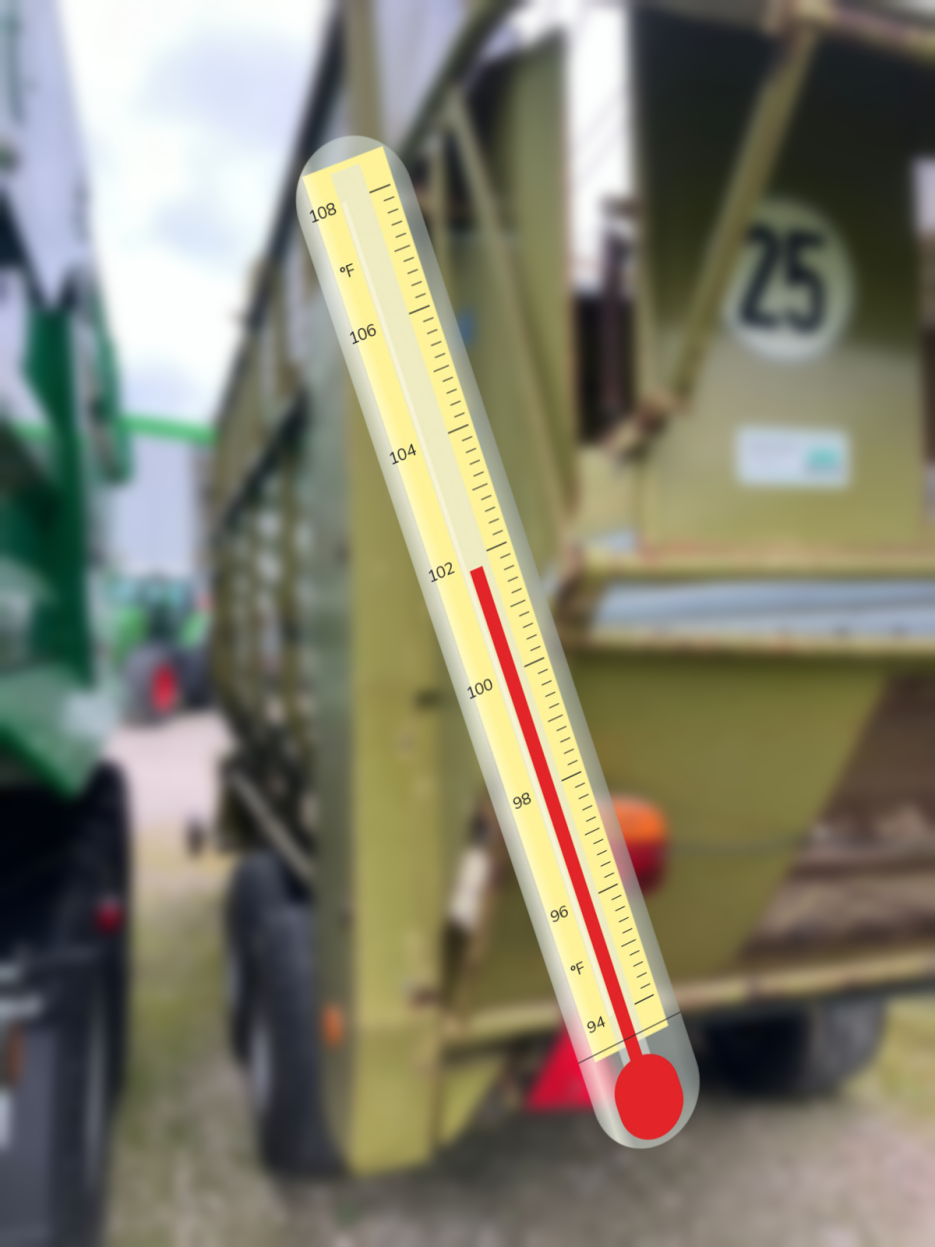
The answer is 101.8 °F
